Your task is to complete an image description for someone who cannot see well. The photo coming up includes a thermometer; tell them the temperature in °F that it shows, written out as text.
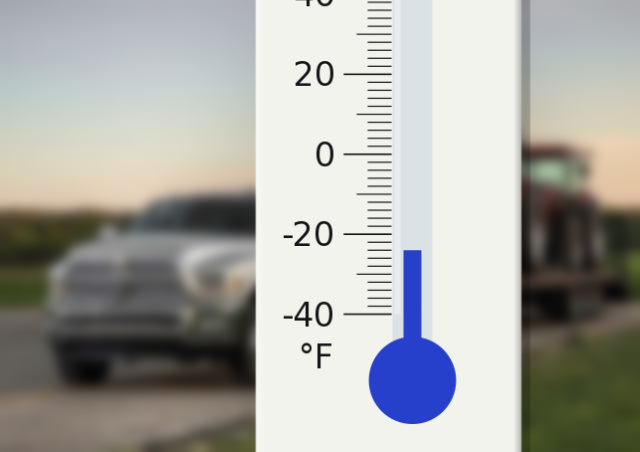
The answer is -24 °F
